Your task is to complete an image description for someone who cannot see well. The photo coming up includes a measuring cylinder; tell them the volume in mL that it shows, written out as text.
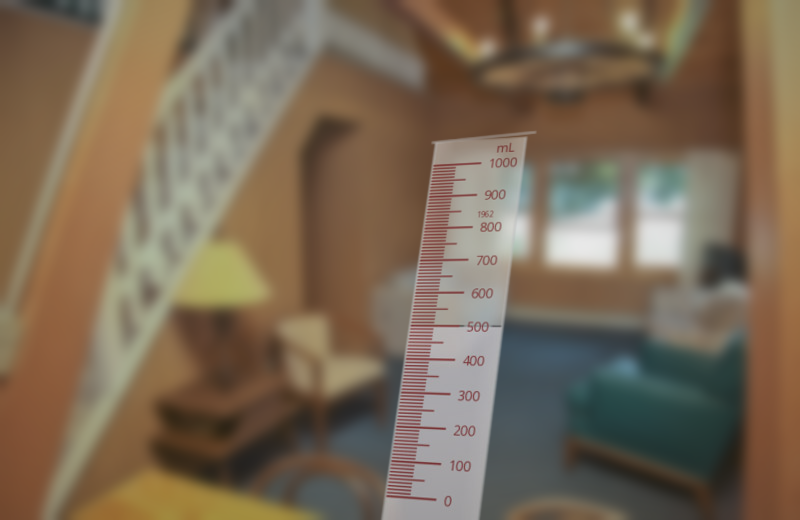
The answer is 500 mL
